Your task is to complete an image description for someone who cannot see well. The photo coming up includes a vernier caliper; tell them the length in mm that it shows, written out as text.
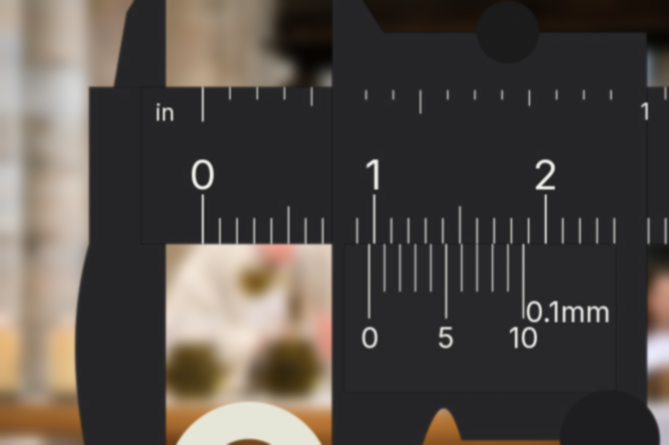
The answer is 9.7 mm
